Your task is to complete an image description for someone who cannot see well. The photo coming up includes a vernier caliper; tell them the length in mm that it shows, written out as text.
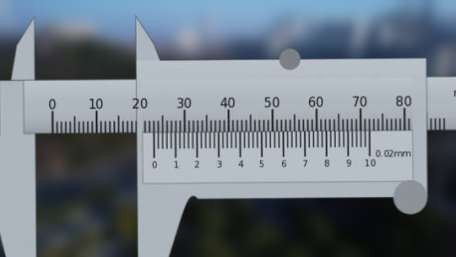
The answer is 23.0 mm
